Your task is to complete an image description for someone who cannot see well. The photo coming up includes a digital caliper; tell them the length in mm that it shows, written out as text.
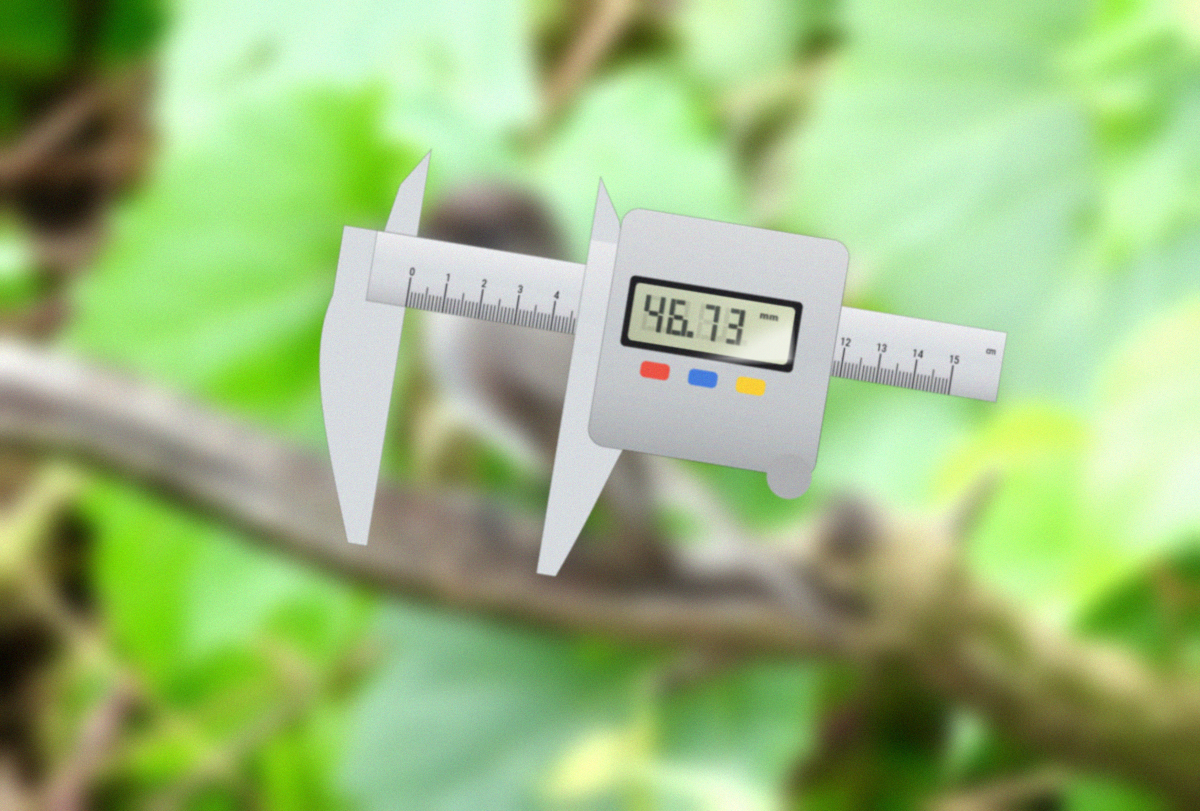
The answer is 46.73 mm
